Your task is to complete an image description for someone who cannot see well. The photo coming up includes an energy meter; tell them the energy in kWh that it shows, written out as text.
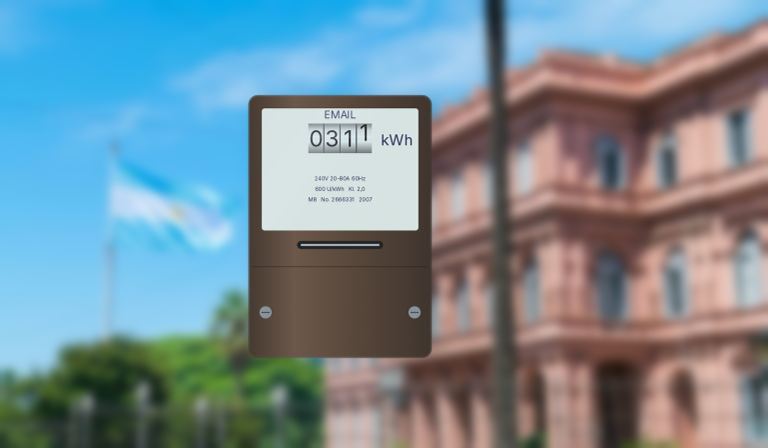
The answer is 311 kWh
